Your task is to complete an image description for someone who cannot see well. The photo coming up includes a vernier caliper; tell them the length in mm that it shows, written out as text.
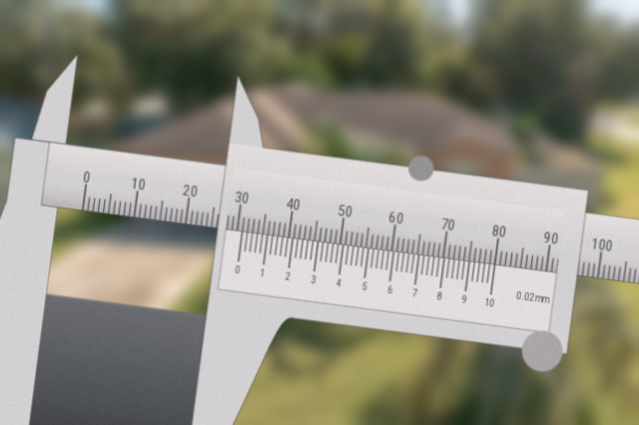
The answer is 31.0 mm
